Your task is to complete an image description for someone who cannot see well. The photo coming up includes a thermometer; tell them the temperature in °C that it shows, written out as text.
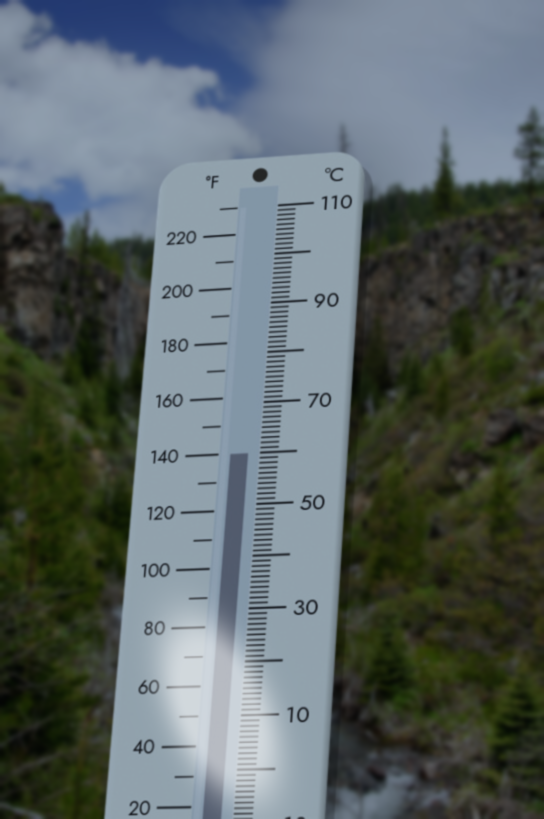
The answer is 60 °C
